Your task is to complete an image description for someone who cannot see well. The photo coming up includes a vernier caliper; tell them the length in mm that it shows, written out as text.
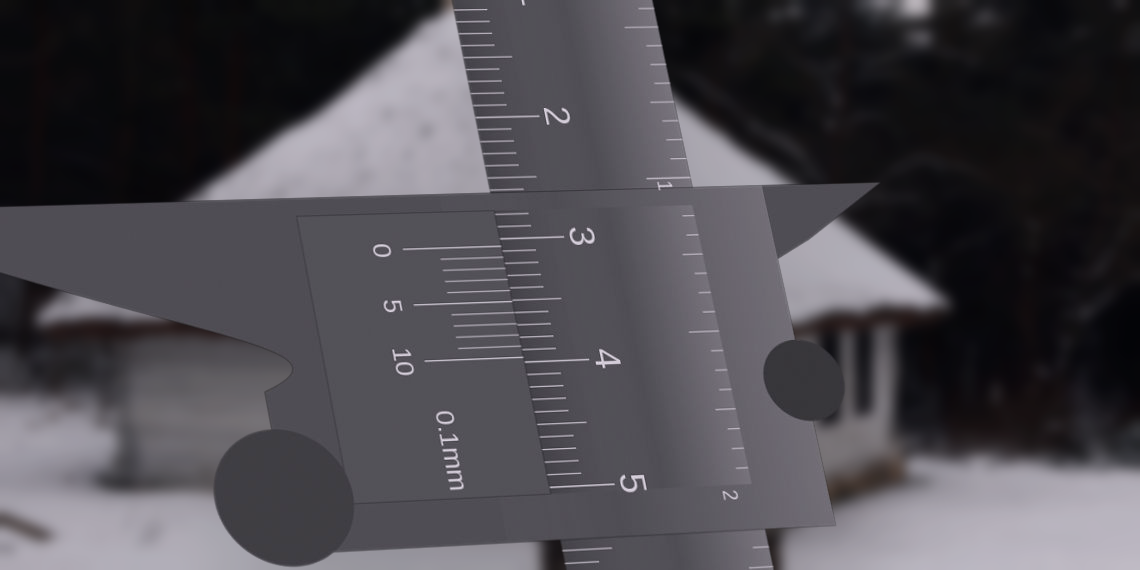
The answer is 30.6 mm
